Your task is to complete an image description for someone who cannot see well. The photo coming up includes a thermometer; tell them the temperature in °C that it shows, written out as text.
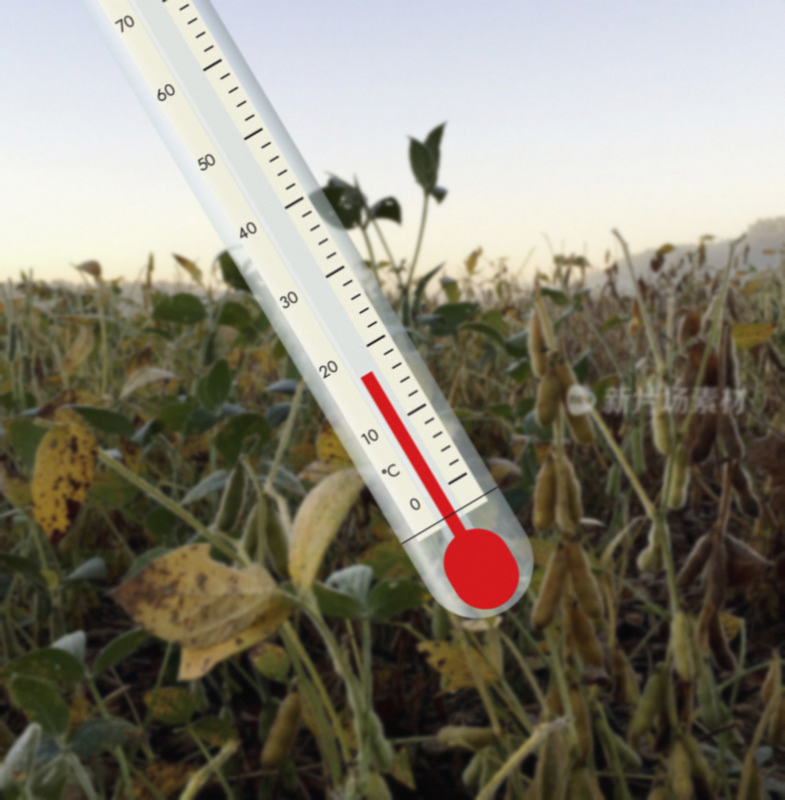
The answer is 17 °C
